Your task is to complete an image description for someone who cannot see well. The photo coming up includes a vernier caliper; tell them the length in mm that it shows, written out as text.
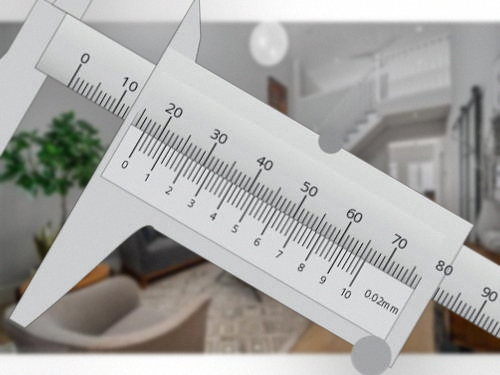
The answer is 17.0 mm
